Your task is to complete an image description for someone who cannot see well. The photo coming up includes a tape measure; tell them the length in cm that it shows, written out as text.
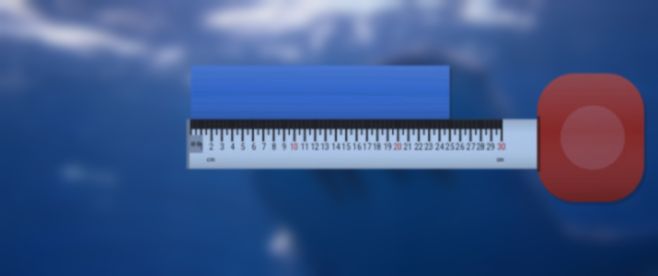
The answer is 25 cm
